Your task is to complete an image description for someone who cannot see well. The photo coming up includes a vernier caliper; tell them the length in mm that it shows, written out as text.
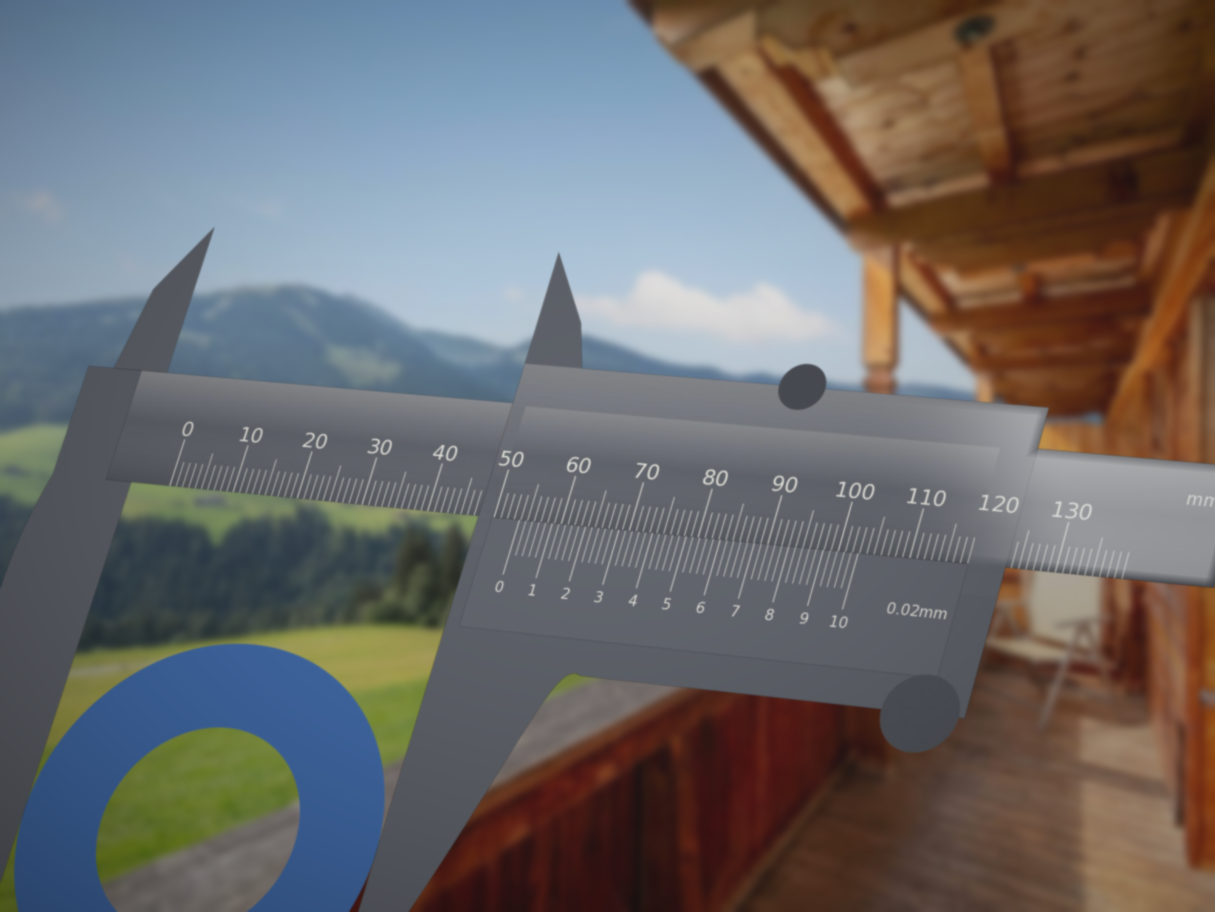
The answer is 53.8 mm
